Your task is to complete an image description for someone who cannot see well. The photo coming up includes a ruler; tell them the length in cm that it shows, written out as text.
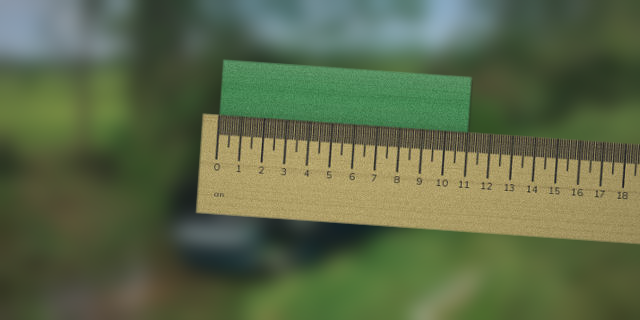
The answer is 11 cm
